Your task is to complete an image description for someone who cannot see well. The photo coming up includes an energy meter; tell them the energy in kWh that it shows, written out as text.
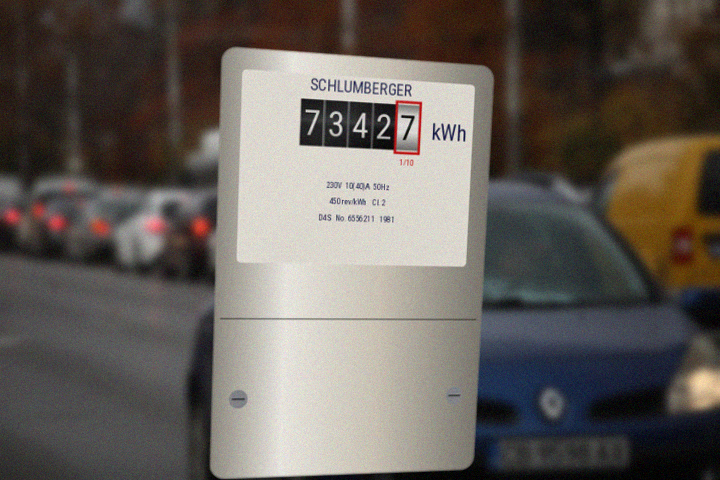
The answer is 7342.7 kWh
